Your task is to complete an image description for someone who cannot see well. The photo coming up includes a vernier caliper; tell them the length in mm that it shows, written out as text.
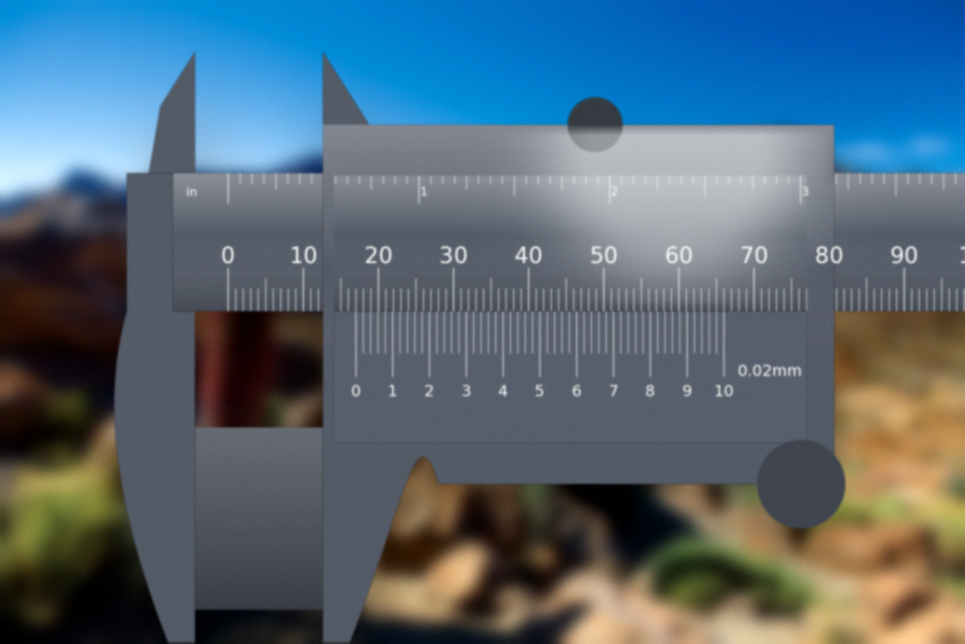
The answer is 17.0 mm
